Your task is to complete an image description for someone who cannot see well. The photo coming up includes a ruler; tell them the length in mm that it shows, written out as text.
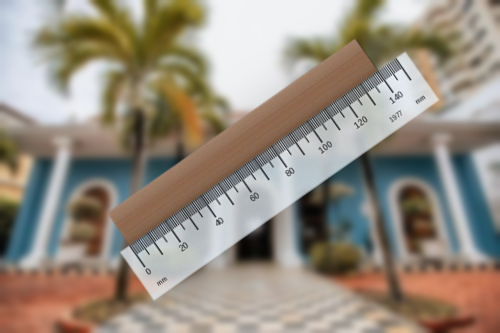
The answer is 140 mm
